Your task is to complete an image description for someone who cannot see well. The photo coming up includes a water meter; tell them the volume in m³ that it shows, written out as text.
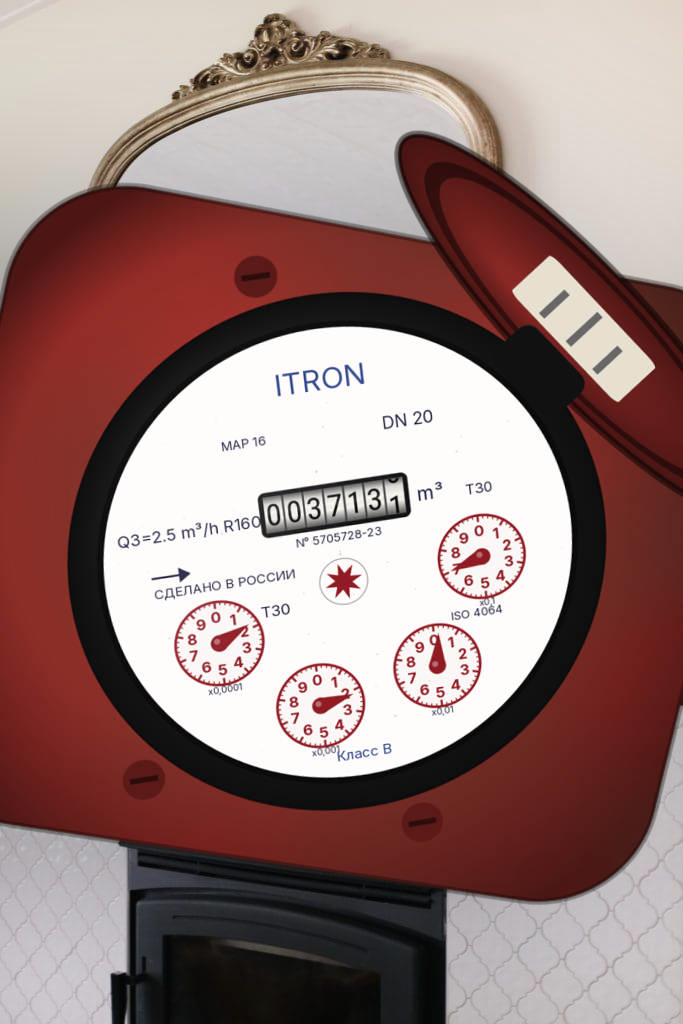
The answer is 37130.7021 m³
